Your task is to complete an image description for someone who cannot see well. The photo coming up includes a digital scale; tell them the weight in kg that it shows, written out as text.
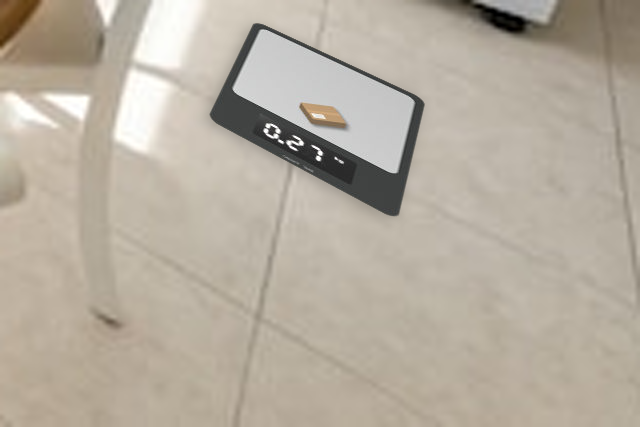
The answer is 0.27 kg
